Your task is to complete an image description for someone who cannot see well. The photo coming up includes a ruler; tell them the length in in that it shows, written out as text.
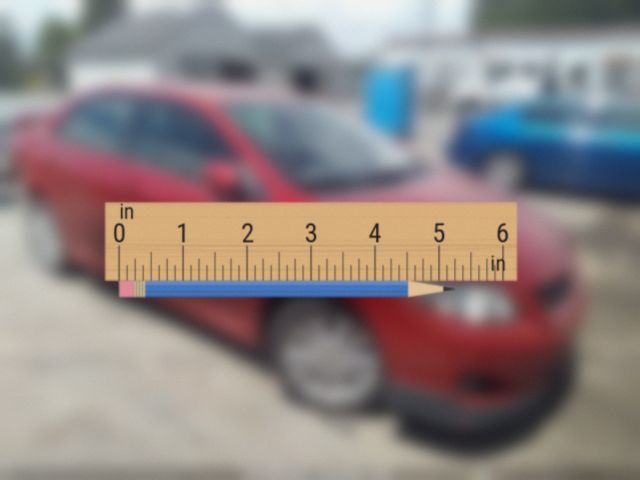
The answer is 5.25 in
